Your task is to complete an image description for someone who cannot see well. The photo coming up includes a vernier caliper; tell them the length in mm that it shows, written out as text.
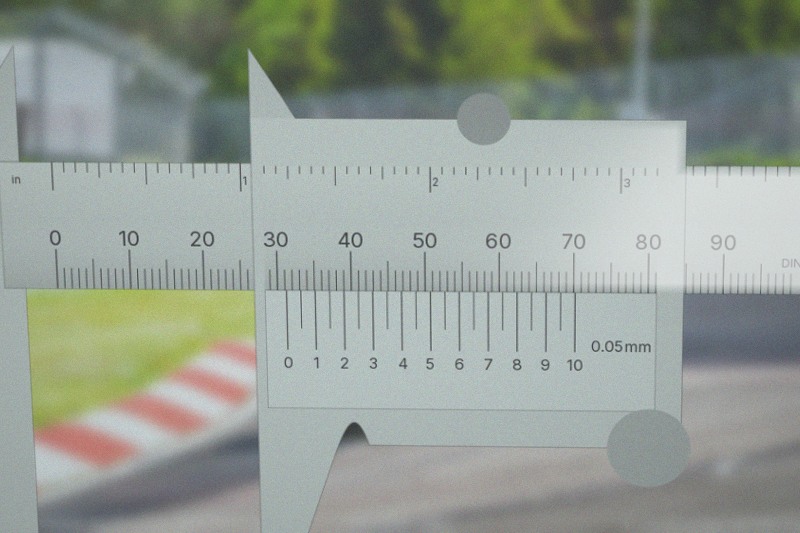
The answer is 31.2 mm
